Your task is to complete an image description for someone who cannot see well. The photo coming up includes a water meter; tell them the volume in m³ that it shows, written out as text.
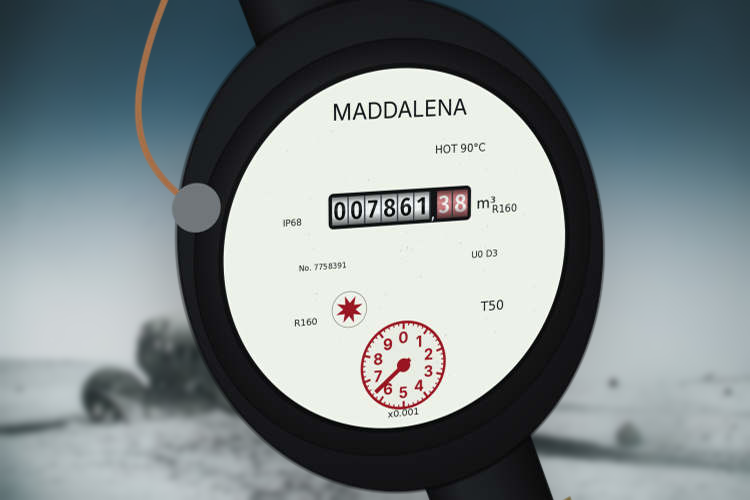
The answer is 7861.386 m³
